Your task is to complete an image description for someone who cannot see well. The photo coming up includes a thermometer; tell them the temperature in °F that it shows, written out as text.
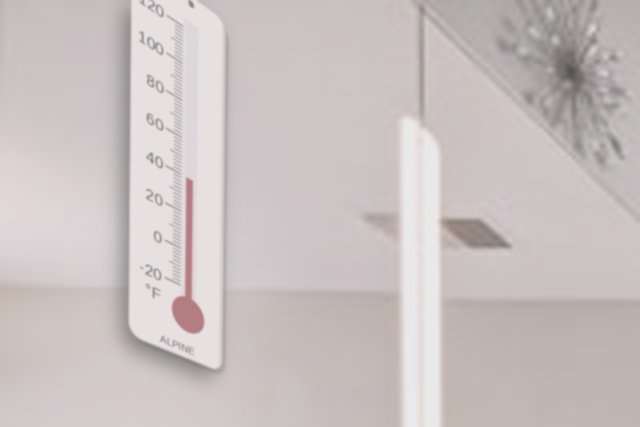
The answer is 40 °F
